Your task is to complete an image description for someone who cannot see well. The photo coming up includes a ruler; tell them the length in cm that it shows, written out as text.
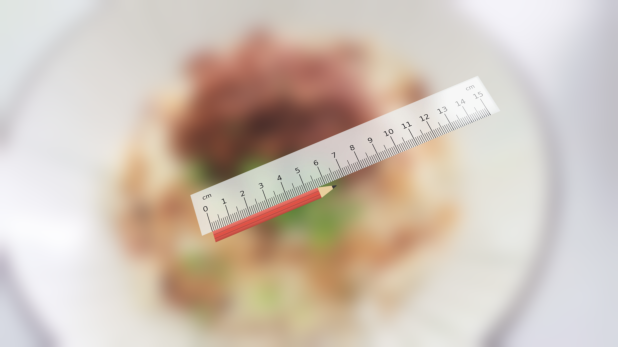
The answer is 6.5 cm
